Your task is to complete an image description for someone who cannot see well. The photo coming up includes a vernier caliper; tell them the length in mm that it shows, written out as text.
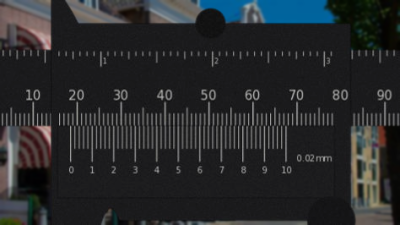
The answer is 18.5 mm
